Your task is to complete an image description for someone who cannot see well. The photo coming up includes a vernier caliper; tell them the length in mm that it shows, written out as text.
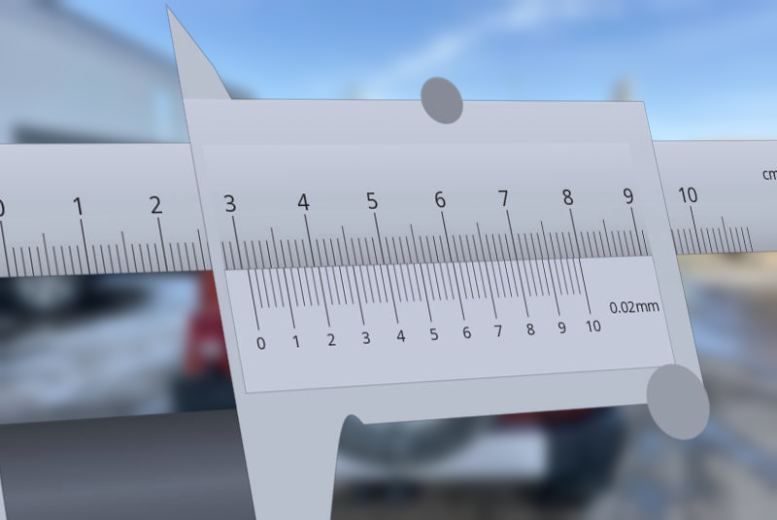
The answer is 30.8 mm
